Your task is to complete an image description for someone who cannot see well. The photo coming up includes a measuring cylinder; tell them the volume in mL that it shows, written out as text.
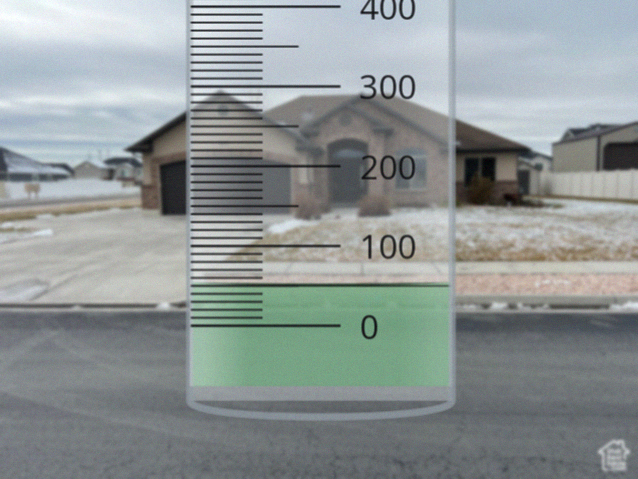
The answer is 50 mL
